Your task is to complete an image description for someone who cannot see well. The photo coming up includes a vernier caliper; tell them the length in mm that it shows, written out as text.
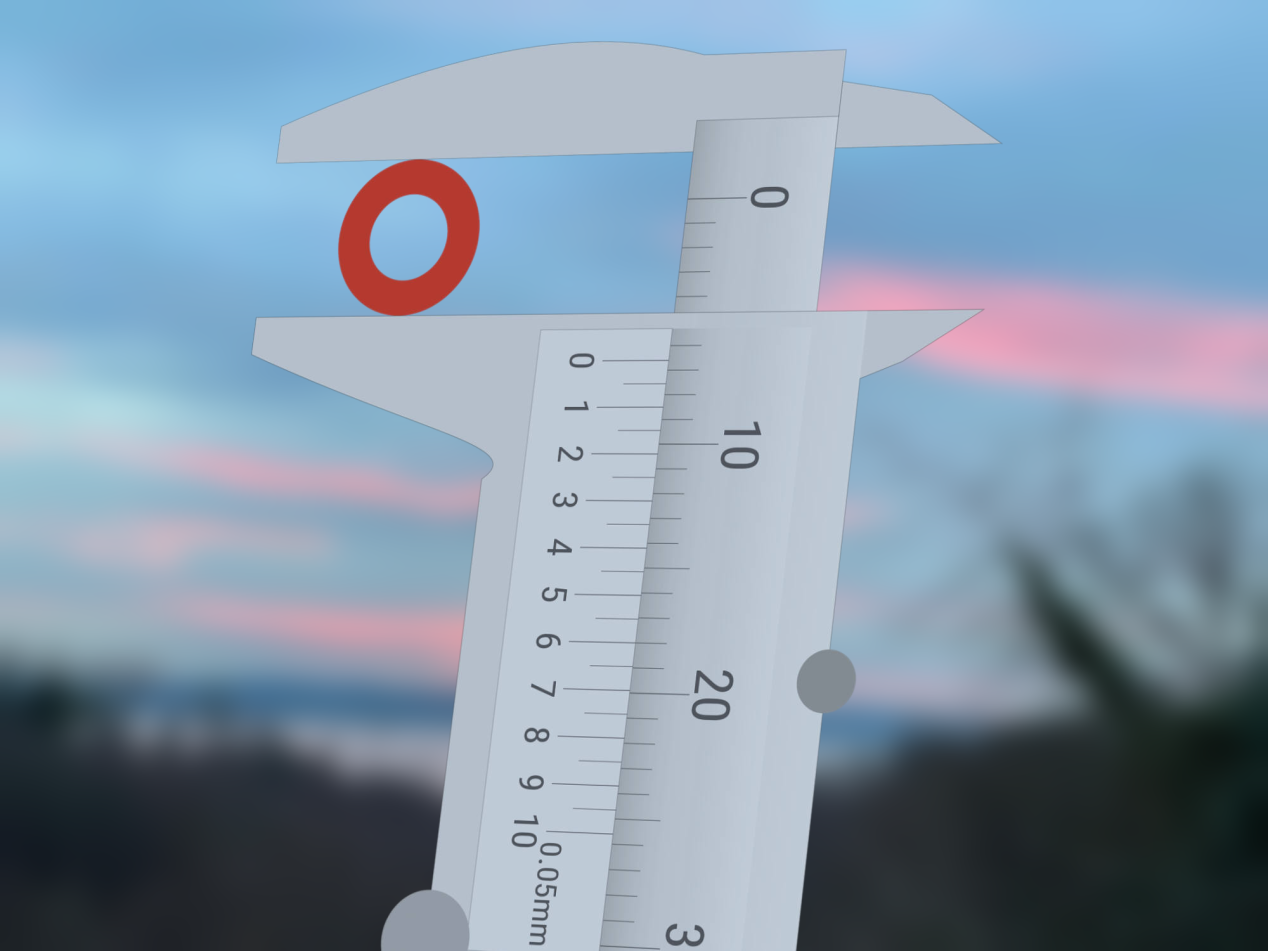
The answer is 6.60 mm
